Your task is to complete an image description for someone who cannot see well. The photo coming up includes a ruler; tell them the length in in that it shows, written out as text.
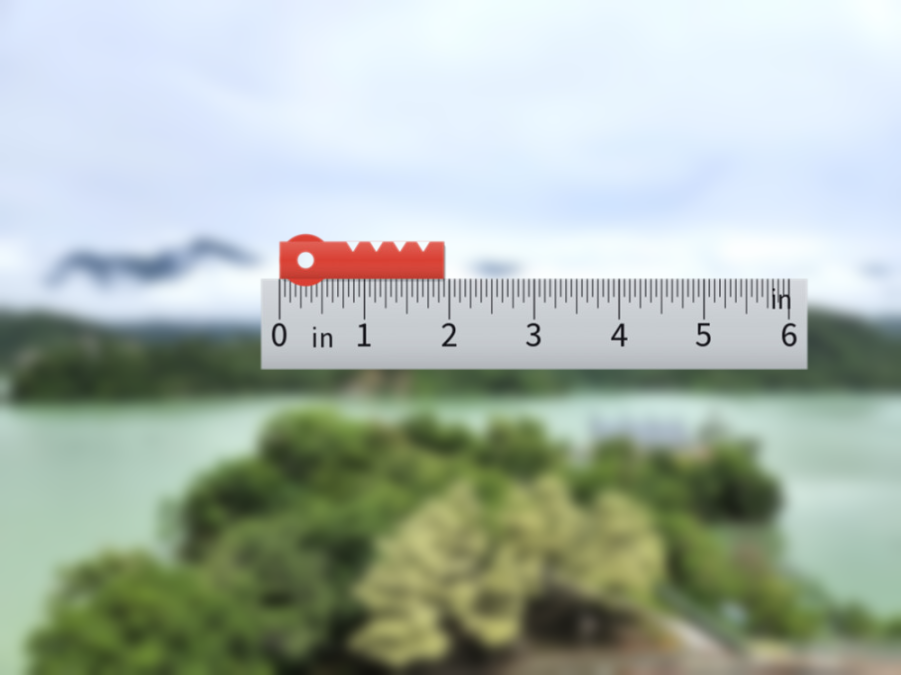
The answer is 1.9375 in
